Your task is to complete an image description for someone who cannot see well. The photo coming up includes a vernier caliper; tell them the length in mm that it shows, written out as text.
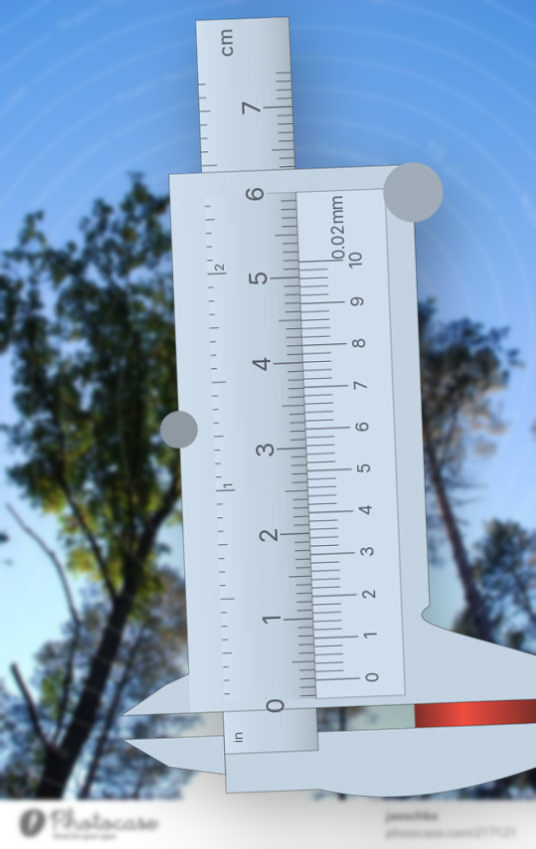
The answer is 2.8 mm
